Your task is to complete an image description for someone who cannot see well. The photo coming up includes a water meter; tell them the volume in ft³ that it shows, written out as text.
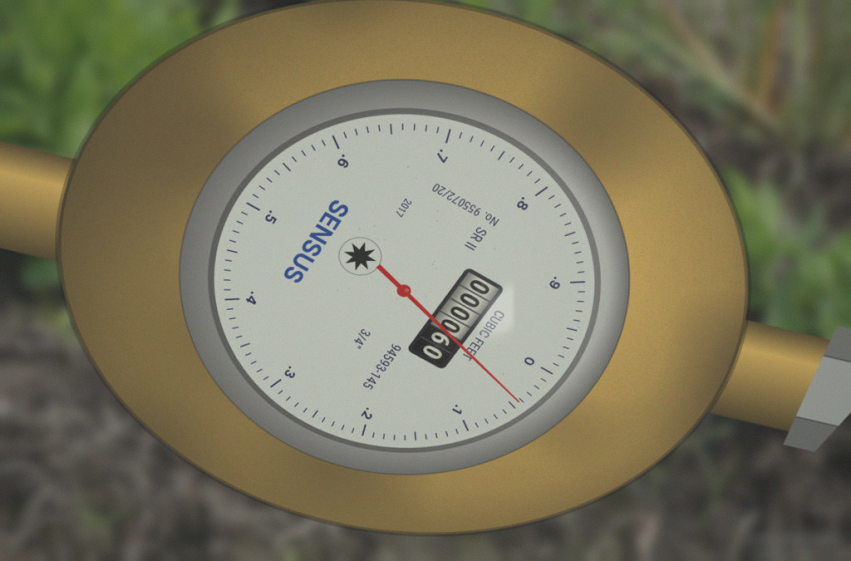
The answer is 60.04 ft³
